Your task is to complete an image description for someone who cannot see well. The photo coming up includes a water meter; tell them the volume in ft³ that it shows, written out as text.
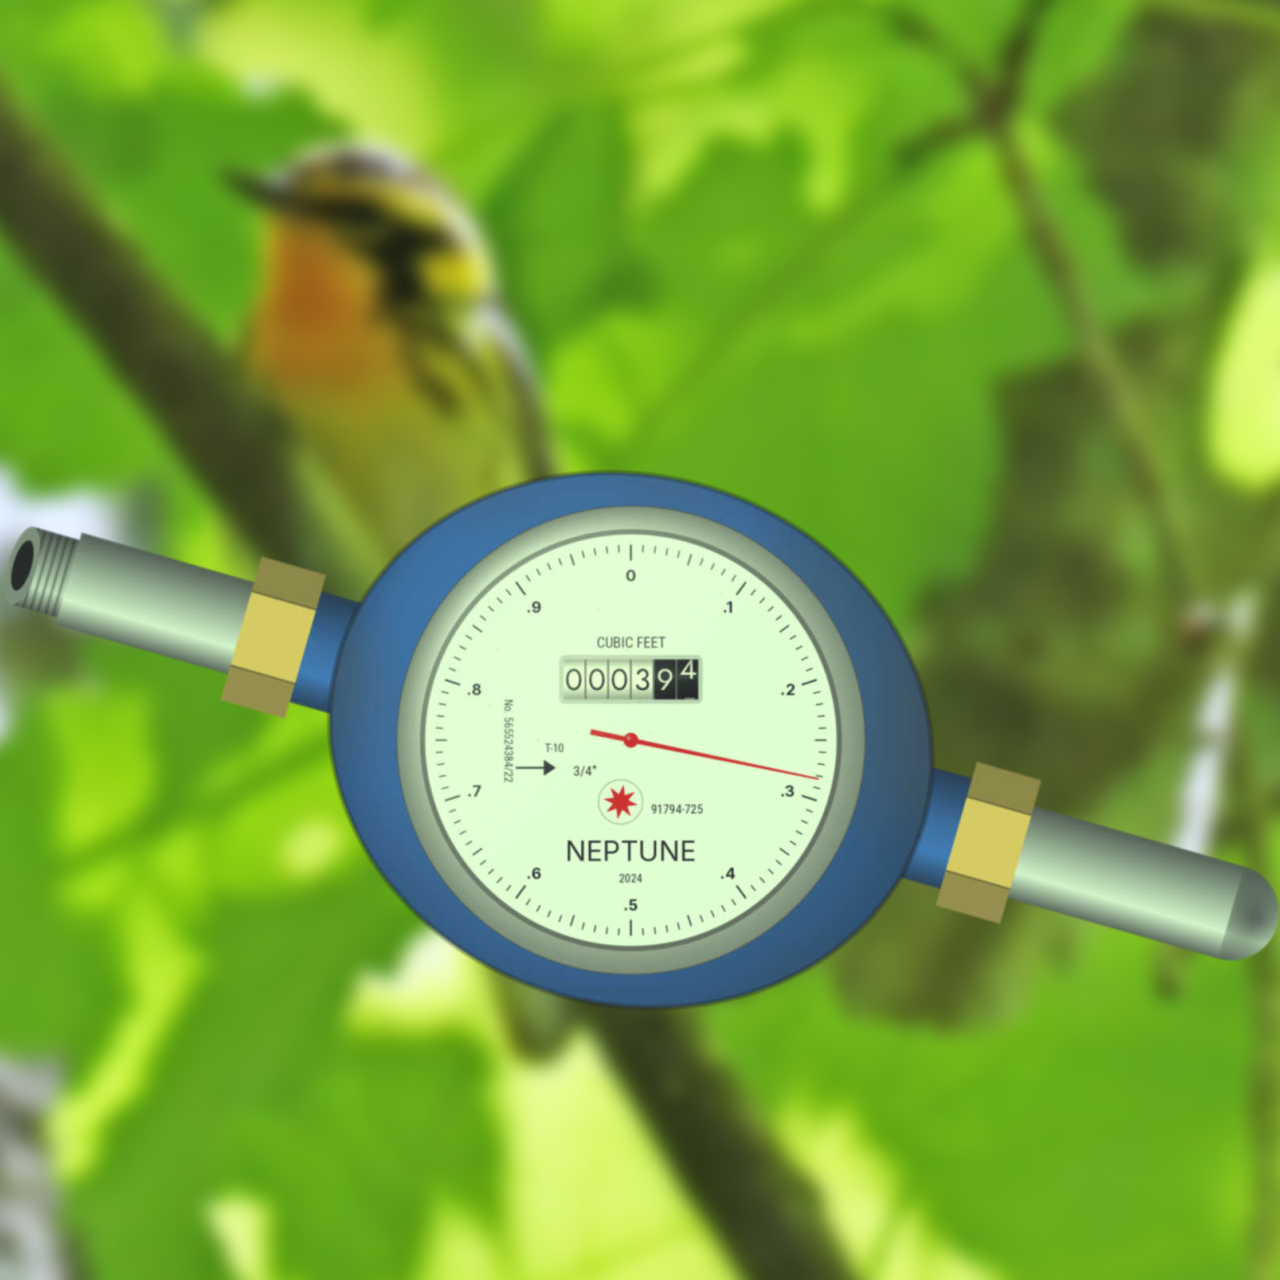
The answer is 394.28 ft³
